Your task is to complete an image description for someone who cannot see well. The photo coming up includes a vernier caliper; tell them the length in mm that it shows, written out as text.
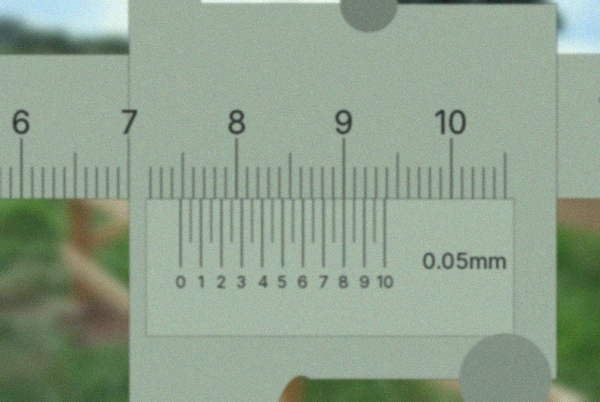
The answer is 74.8 mm
